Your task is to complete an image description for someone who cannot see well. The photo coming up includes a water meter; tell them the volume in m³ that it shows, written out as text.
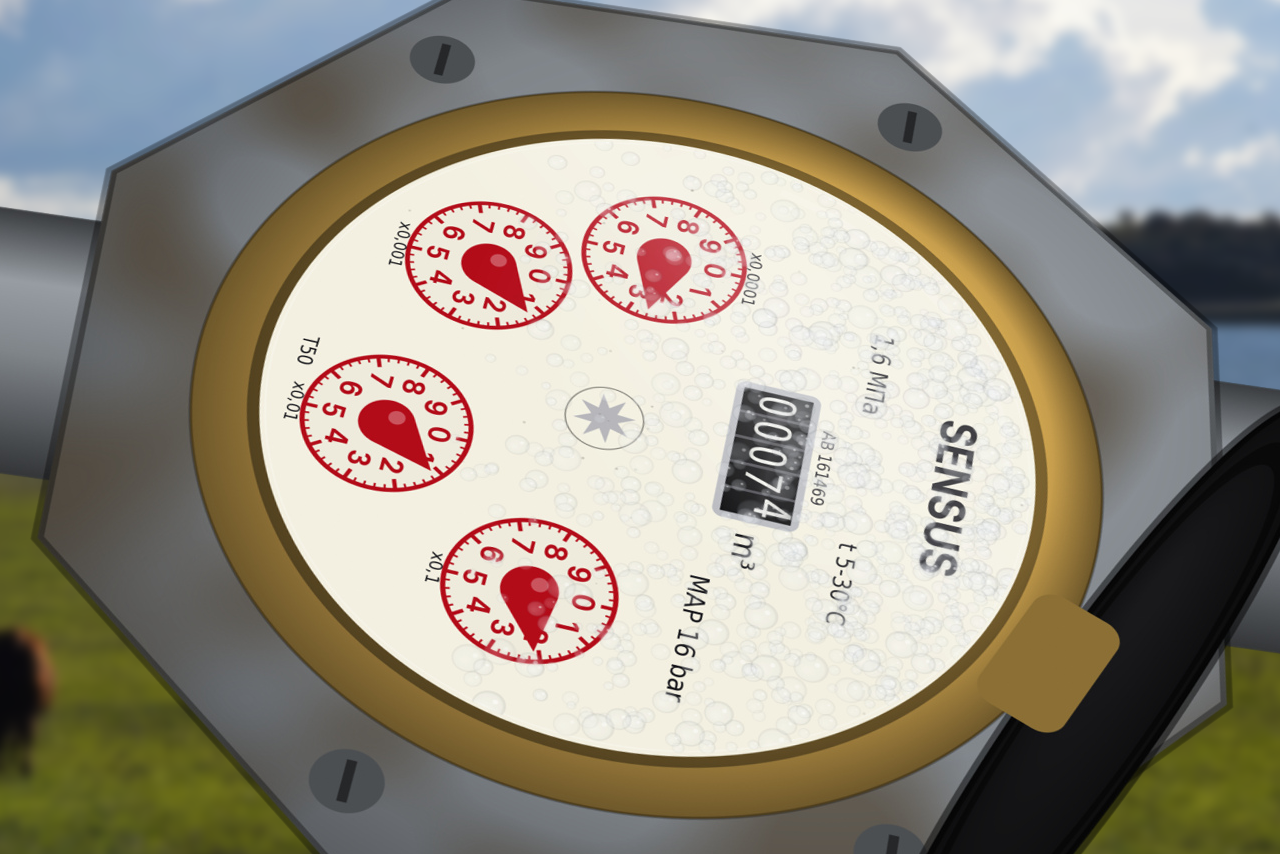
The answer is 74.2112 m³
